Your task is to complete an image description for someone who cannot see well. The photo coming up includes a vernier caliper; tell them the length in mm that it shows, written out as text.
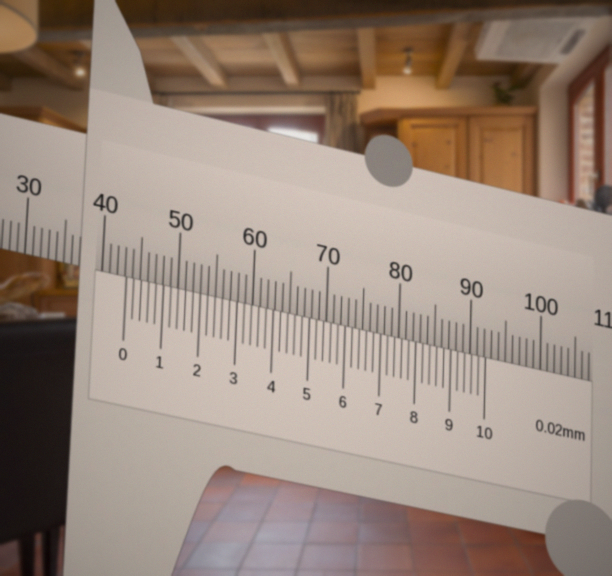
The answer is 43.2 mm
